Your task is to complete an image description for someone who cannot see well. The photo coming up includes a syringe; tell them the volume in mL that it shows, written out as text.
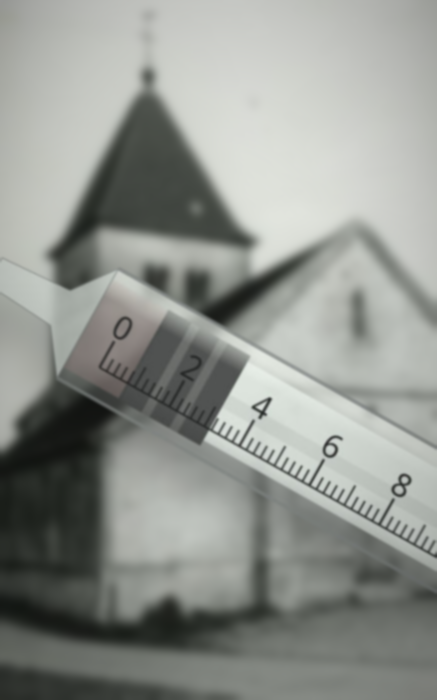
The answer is 0.8 mL
